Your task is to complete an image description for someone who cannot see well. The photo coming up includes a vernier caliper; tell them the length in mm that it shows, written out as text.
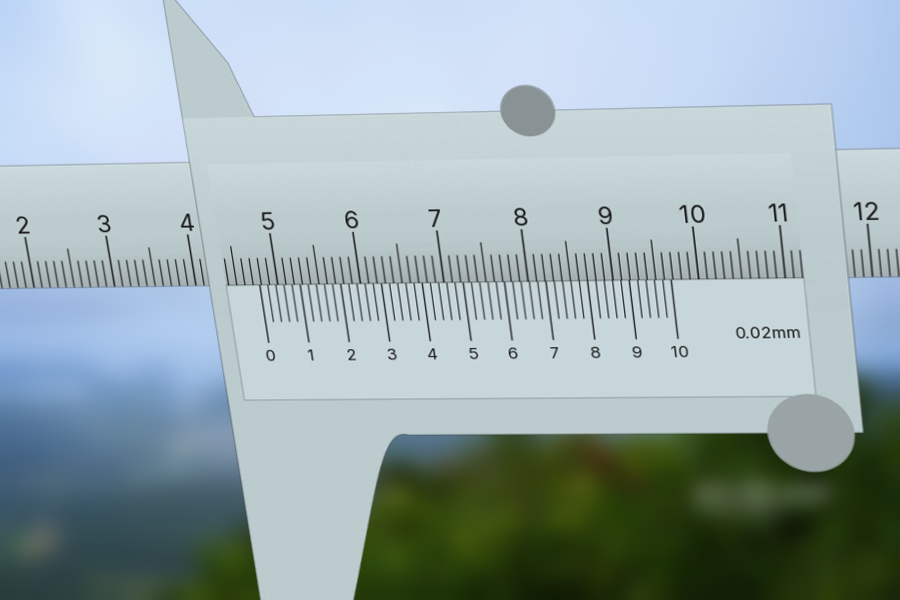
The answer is 47.8 mm
